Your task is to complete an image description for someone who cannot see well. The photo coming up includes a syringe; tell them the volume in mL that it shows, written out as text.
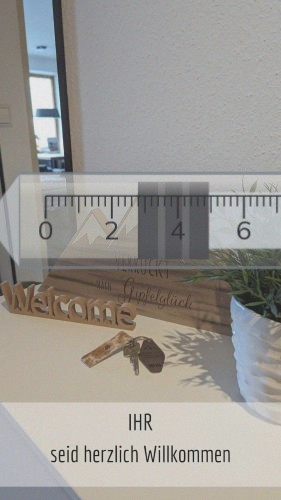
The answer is 2.8 mL
